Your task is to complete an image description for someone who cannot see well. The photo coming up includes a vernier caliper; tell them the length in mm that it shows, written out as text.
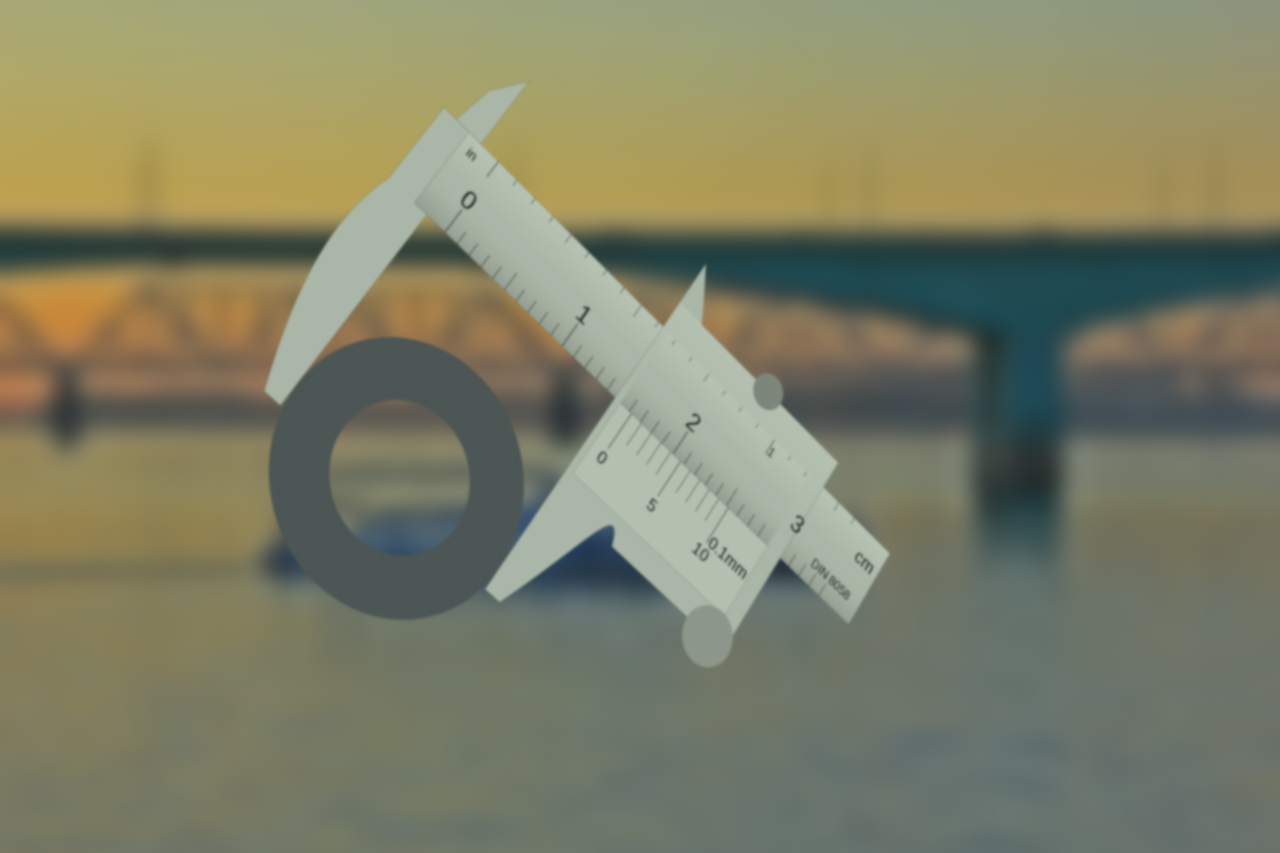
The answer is 16.2 mm
